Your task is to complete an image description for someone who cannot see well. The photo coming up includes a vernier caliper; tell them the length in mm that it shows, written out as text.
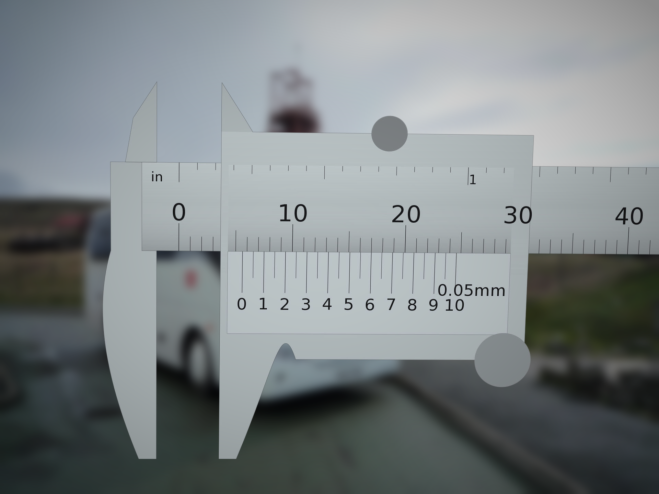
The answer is 5.6 mm
